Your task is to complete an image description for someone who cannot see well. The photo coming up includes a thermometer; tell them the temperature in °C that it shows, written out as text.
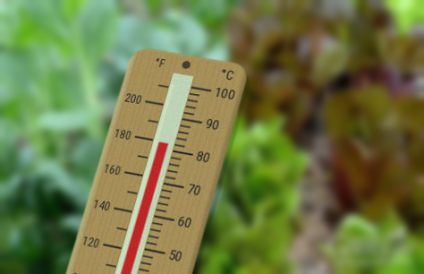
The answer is 82 °C
